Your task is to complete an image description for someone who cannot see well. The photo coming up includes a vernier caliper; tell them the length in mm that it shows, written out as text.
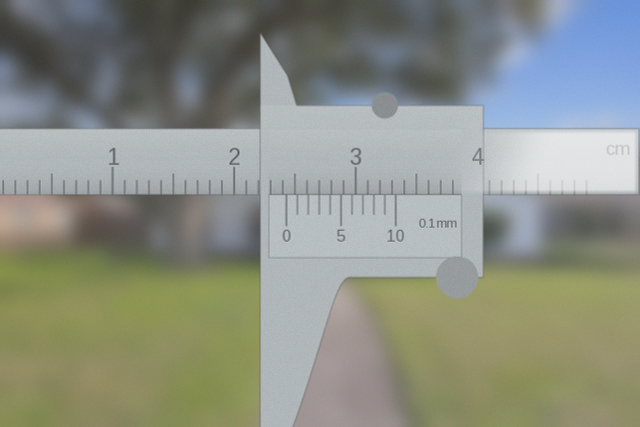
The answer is 24.3 mm
